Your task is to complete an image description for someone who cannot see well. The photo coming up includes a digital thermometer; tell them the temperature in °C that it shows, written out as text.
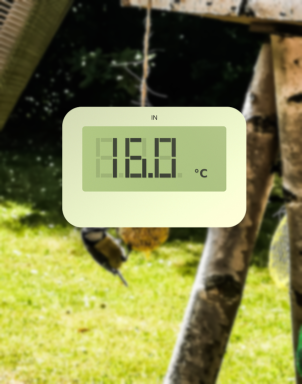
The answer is 16.0 °C
